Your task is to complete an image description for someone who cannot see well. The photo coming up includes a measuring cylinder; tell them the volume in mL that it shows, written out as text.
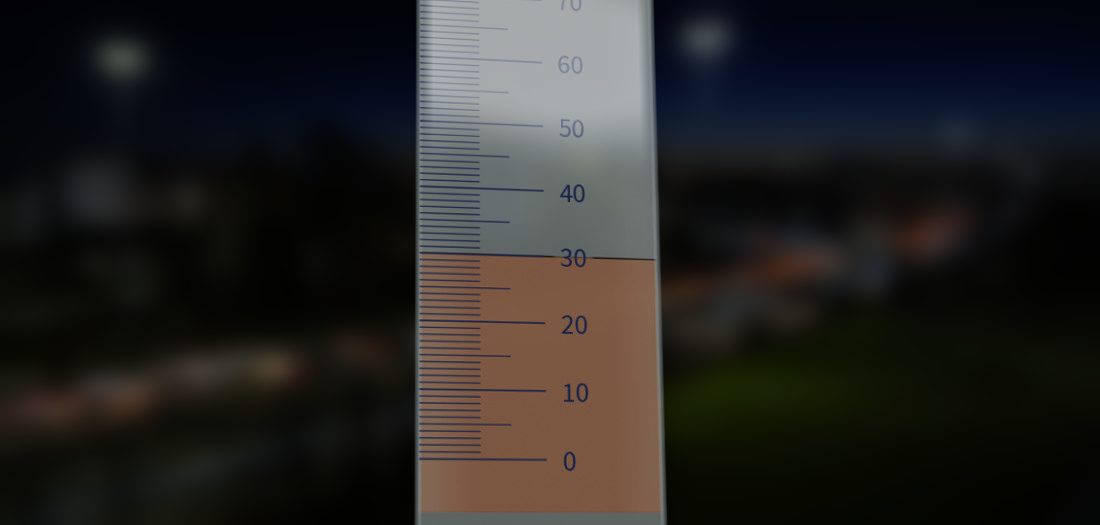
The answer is 30 mL
